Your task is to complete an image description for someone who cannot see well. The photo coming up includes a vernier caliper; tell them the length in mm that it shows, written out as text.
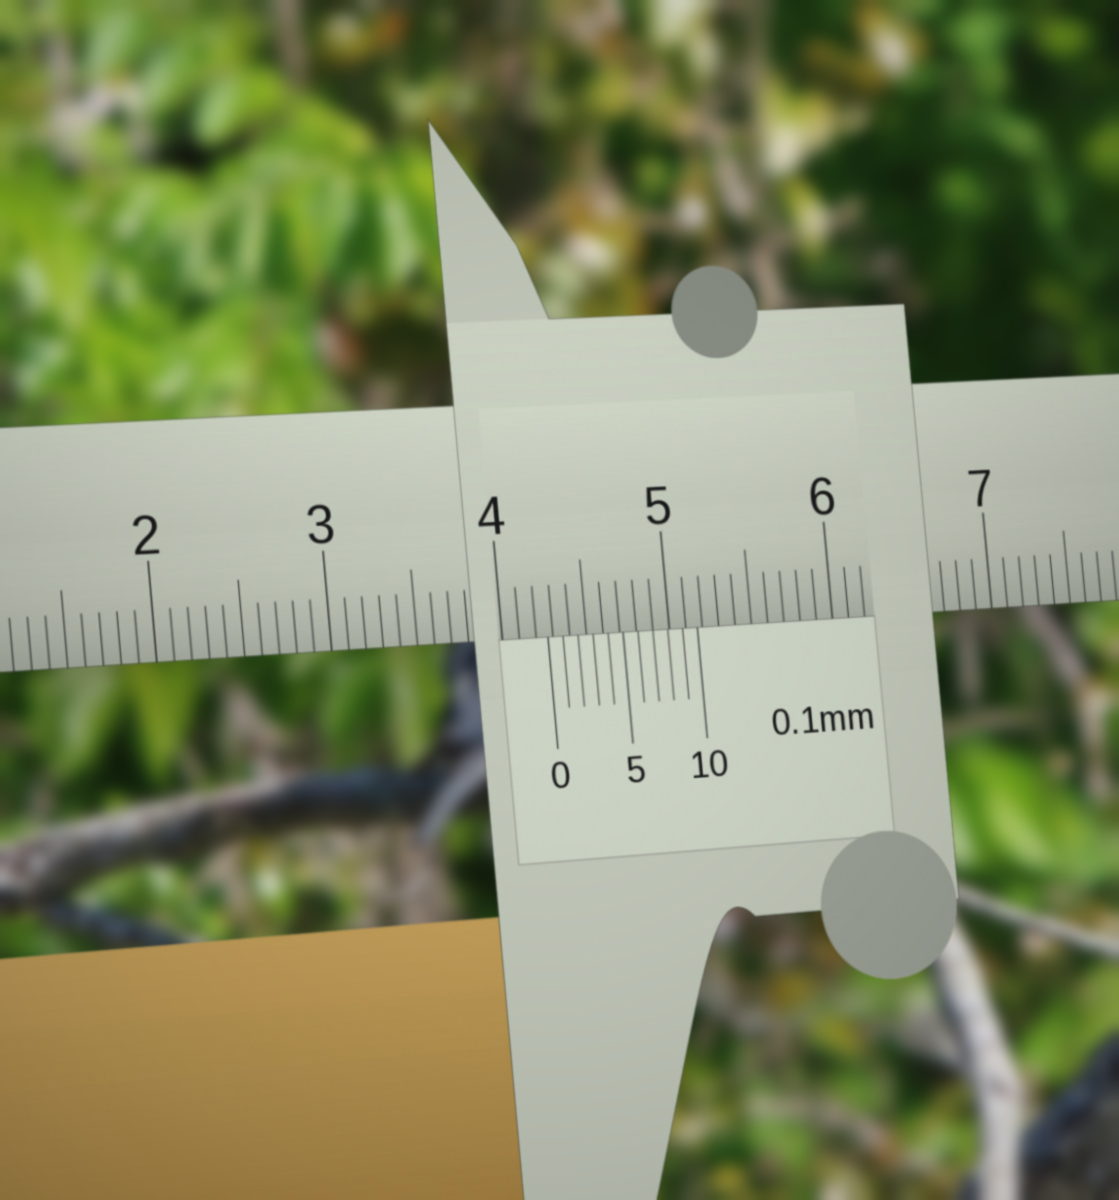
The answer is 42.7 mm
